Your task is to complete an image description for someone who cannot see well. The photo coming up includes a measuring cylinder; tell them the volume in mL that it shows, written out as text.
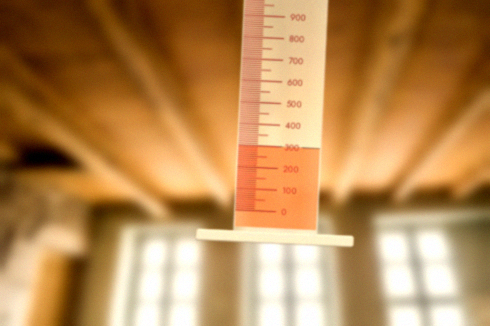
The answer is 300 mL
